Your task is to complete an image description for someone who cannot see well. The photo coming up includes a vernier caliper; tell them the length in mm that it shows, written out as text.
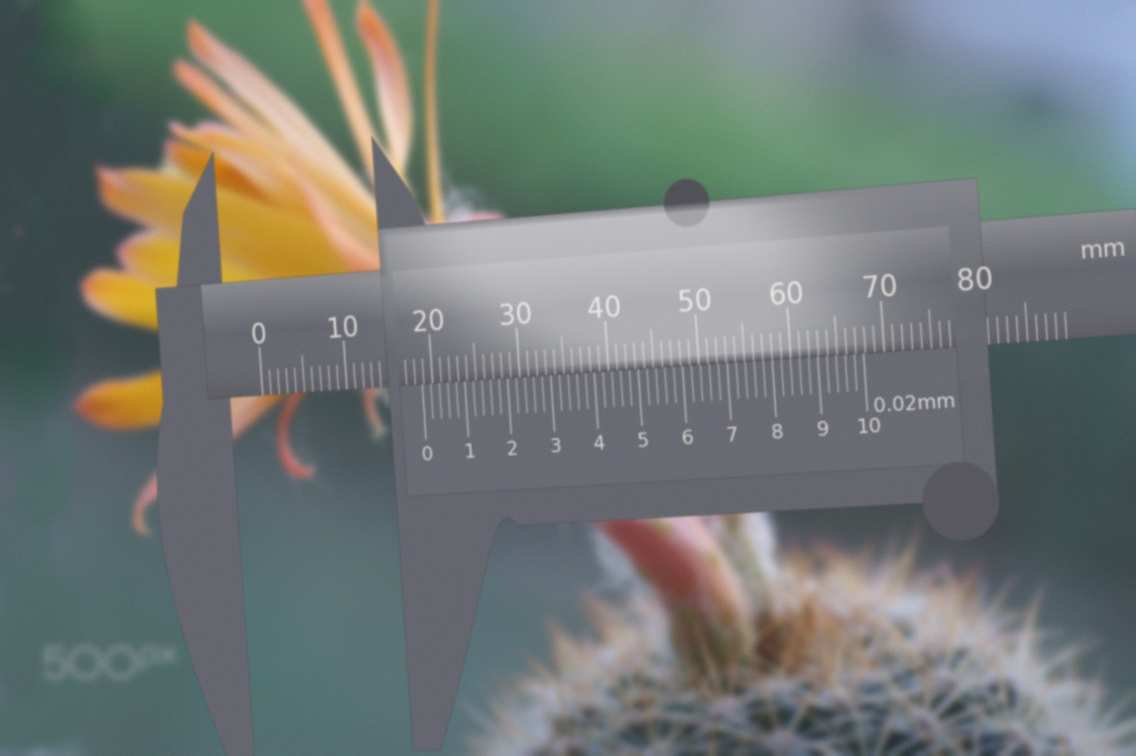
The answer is 18.8 mm
